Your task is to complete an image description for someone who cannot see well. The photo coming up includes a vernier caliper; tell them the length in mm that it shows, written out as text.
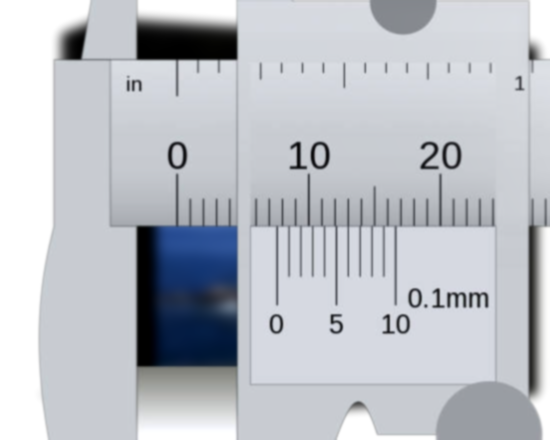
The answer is 7.6 mm
